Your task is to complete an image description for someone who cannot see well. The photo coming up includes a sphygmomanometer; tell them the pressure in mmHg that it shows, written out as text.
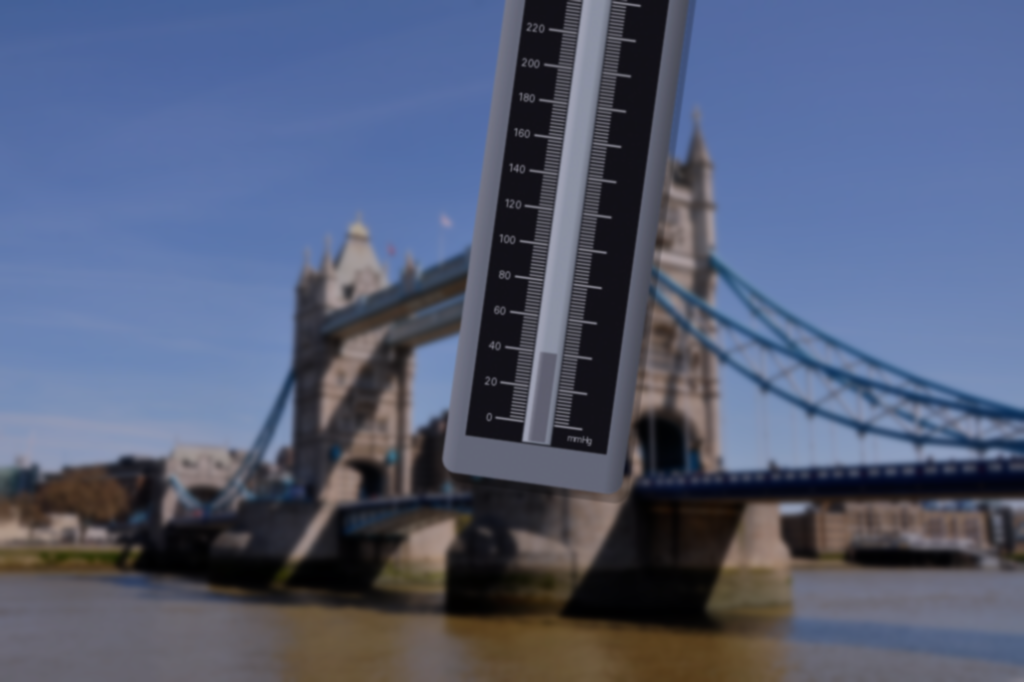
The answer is 40 mmHg
